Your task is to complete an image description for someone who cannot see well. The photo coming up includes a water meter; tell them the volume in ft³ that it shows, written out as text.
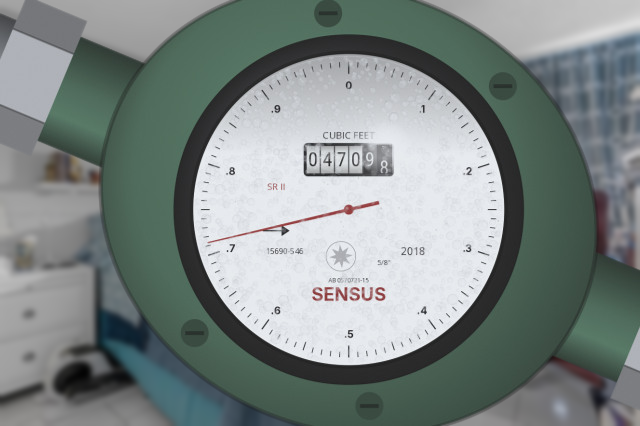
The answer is 47097.71 ft³
